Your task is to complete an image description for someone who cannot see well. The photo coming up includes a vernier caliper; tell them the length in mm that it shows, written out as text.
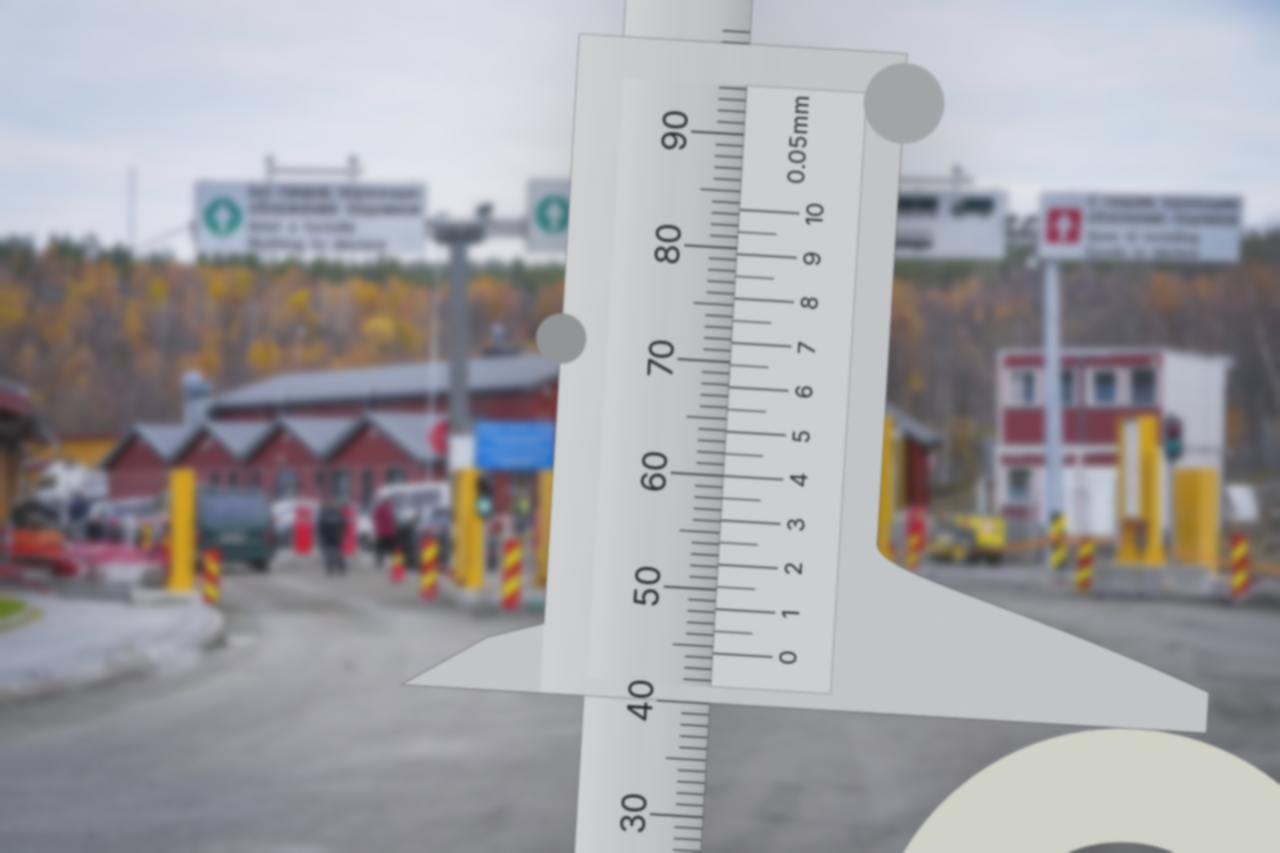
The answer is 44.4 mm
